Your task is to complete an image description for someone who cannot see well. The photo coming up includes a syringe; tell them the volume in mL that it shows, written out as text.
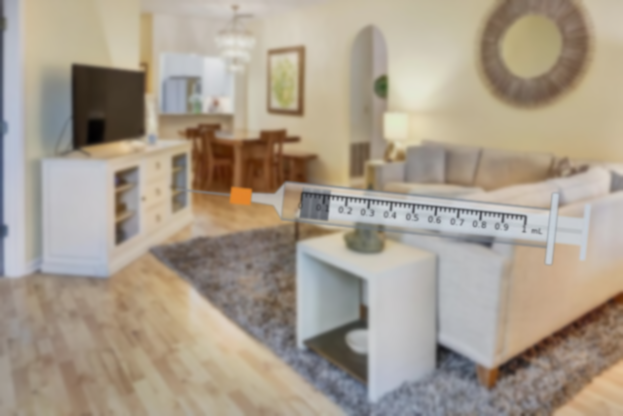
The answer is 0 mL
